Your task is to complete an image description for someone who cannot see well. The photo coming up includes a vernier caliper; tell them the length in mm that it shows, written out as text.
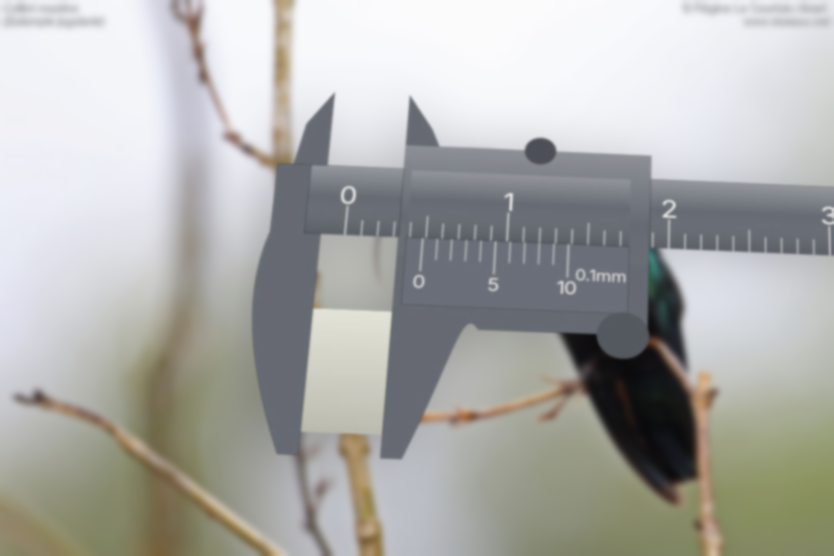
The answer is 4.8 mm
